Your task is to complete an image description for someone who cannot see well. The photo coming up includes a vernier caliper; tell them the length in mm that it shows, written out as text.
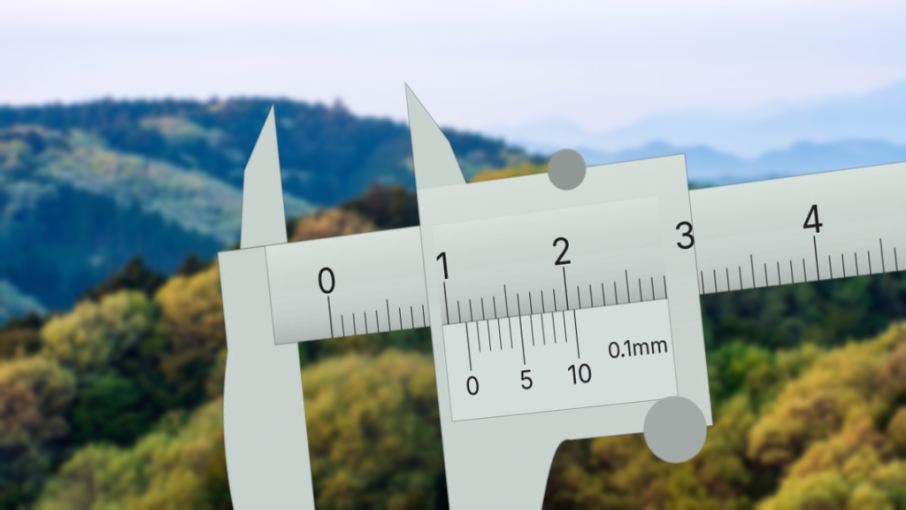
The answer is 11.5 mm
